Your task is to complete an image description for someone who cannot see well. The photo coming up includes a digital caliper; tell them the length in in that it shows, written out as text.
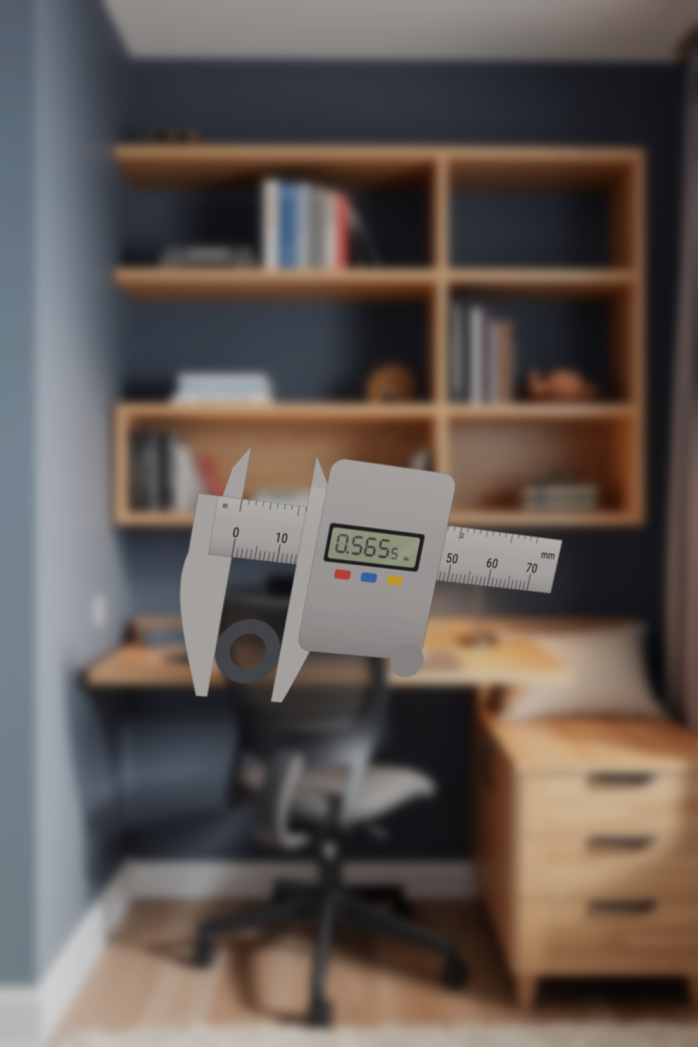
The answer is 0.5655 in
